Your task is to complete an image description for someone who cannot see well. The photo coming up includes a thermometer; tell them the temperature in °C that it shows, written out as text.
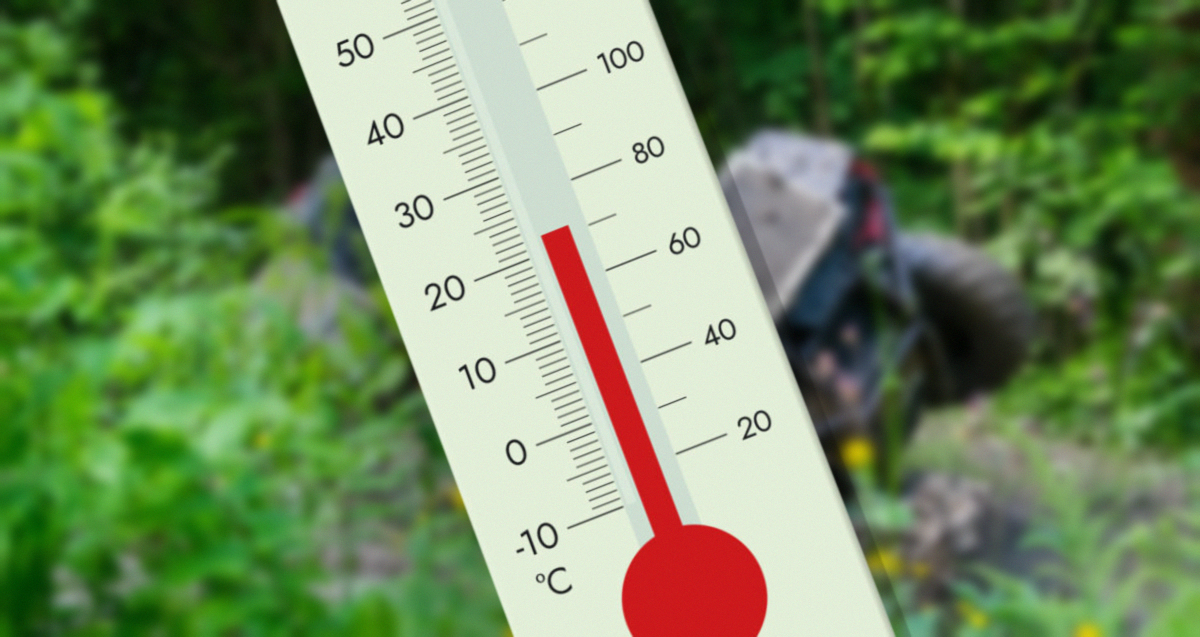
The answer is 22 °C
